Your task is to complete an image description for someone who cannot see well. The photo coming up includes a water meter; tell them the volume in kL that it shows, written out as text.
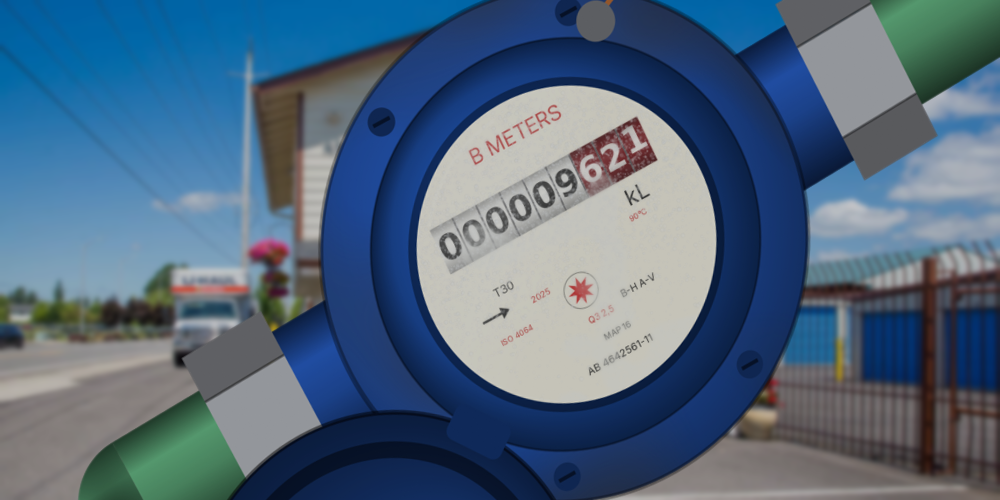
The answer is 9.621 kL
